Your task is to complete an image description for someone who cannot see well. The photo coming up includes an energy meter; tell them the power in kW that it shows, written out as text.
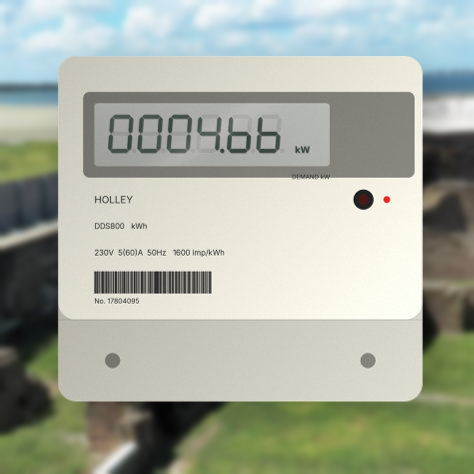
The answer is 4.66 kW
